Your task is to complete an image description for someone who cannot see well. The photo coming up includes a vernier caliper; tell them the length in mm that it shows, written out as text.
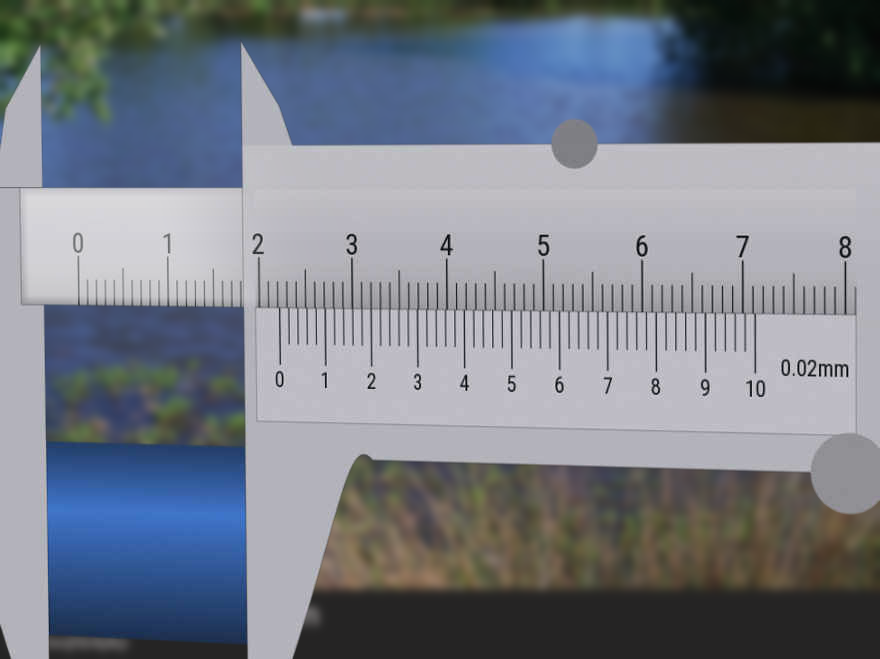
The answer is 22.2 mm
